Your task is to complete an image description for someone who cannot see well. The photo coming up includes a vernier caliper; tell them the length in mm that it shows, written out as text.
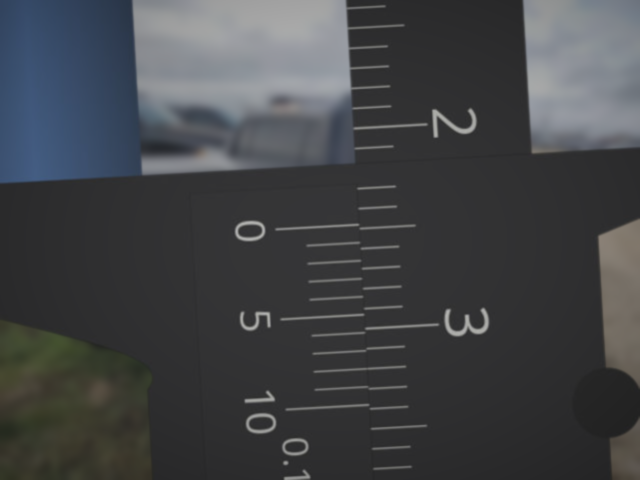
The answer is 24.8 mm
